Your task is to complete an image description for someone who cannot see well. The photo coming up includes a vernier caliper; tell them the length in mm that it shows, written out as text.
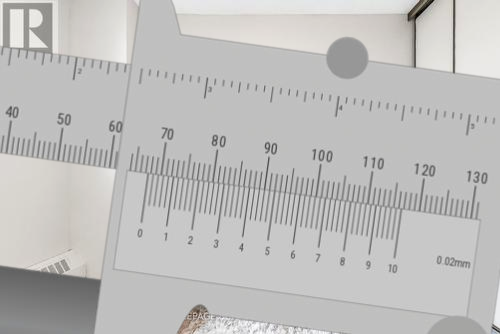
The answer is 67.5 mm
